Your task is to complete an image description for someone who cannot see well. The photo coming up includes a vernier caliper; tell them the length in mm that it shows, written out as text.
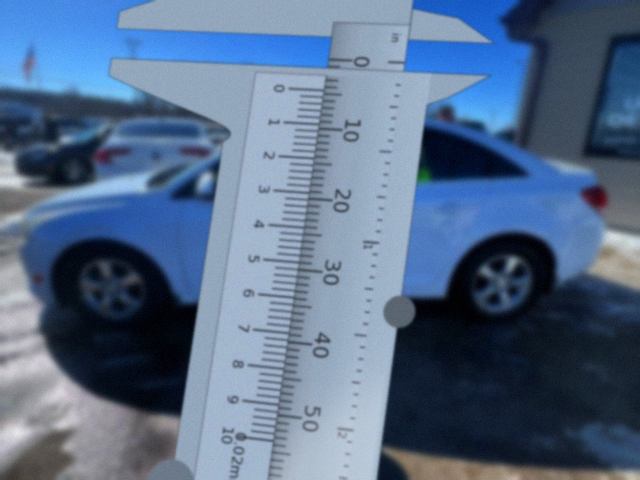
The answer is 4.5 mm
